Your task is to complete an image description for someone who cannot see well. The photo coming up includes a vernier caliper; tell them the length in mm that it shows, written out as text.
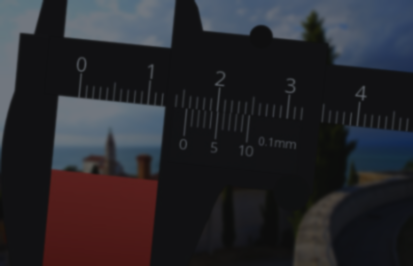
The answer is 15.6 mm
